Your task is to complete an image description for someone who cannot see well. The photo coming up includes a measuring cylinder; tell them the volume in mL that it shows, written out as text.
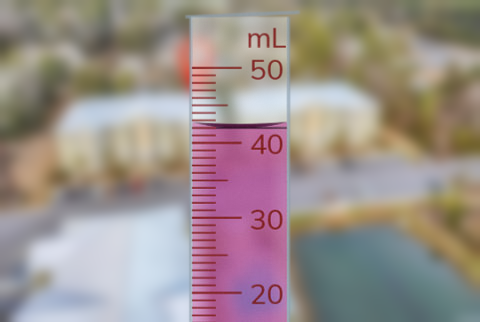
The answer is 42 mL
